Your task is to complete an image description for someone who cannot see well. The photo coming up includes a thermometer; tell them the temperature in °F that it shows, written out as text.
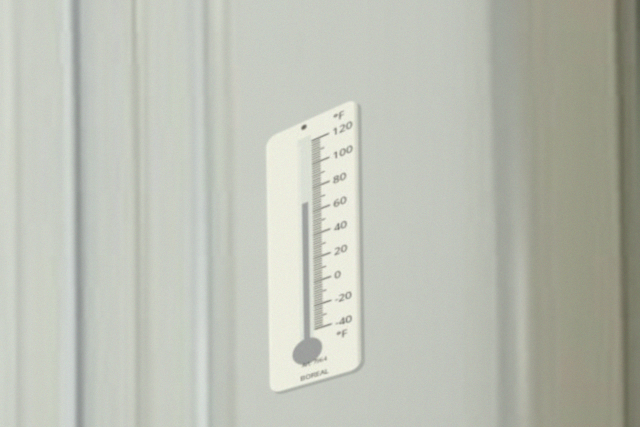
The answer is 70 °F
